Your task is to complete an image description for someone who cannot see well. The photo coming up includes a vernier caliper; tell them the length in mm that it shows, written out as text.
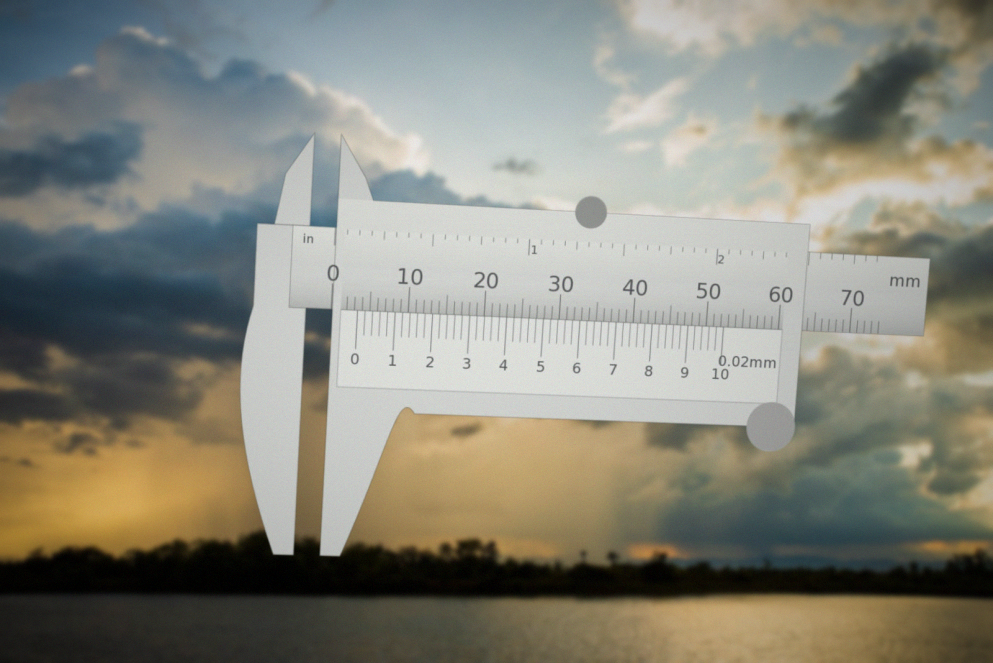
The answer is 3.4 mm
